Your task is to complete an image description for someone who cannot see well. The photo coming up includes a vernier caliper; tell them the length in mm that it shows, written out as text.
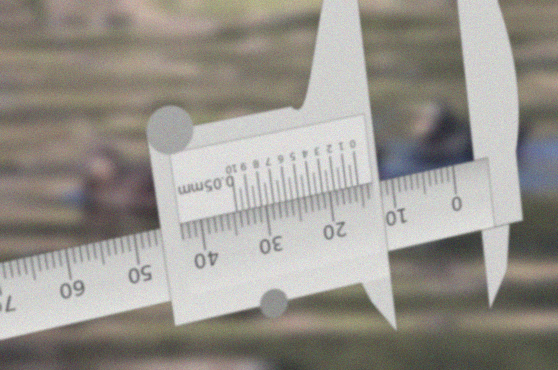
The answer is 15.5 mm
